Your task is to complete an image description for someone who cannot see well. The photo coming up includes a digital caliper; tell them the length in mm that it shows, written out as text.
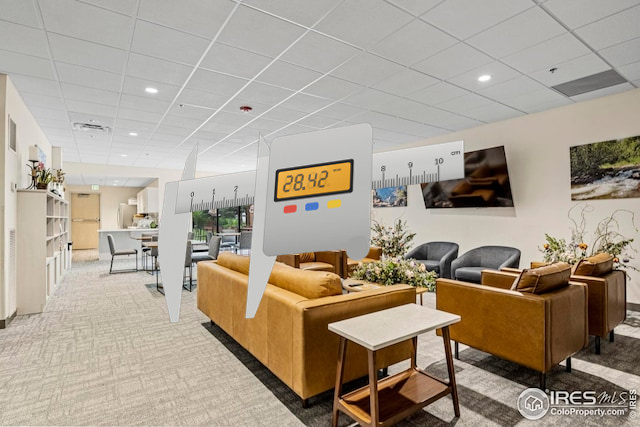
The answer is 28.42 mm
